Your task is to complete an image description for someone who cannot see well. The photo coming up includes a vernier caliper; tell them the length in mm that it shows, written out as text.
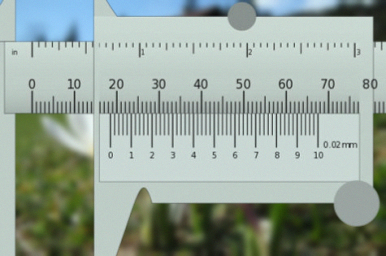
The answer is 18.5 mm
